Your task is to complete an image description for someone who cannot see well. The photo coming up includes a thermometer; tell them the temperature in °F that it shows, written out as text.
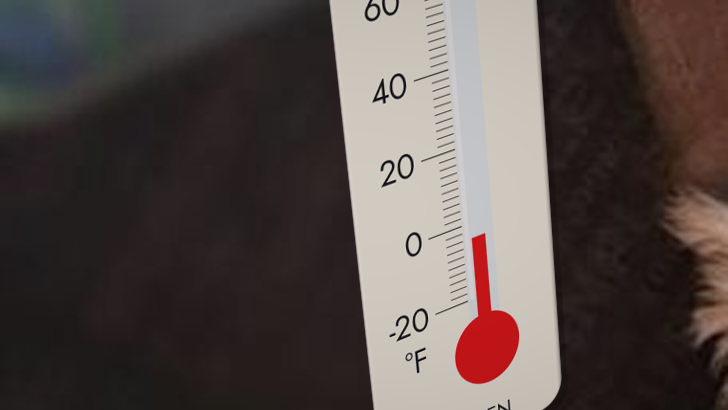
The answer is -4 °F
